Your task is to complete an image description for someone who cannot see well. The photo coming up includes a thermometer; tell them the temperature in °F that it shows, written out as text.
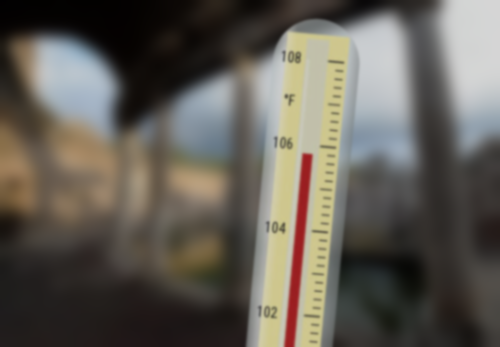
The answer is 105.8 °F
